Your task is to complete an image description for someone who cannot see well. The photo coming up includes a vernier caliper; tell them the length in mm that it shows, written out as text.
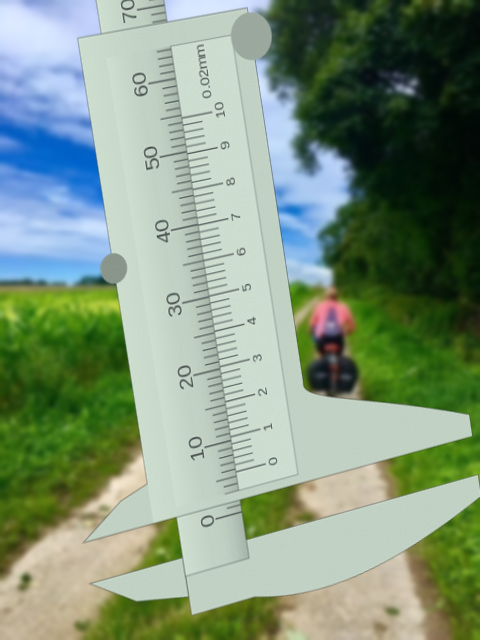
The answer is 5.6 mm
